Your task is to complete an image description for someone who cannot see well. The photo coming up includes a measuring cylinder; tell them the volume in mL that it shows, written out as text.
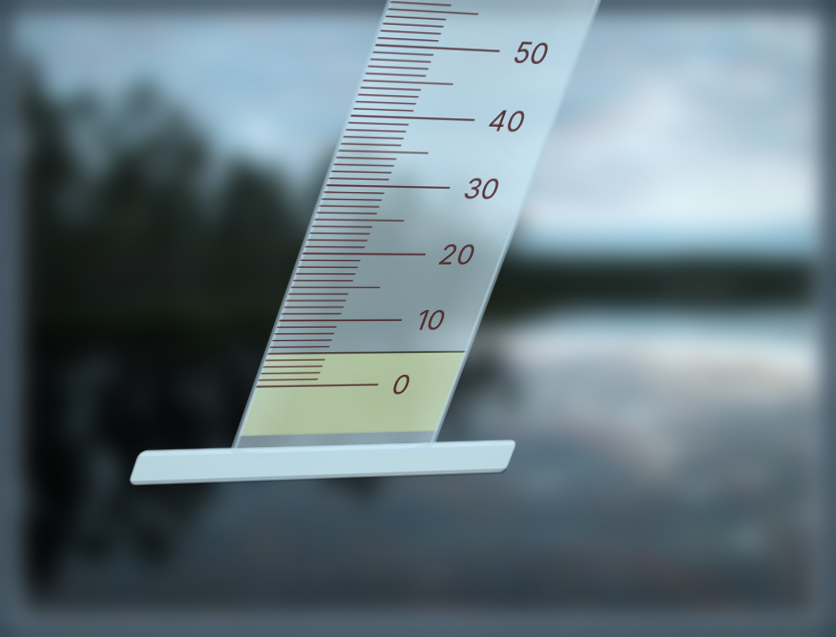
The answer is 5 mL
